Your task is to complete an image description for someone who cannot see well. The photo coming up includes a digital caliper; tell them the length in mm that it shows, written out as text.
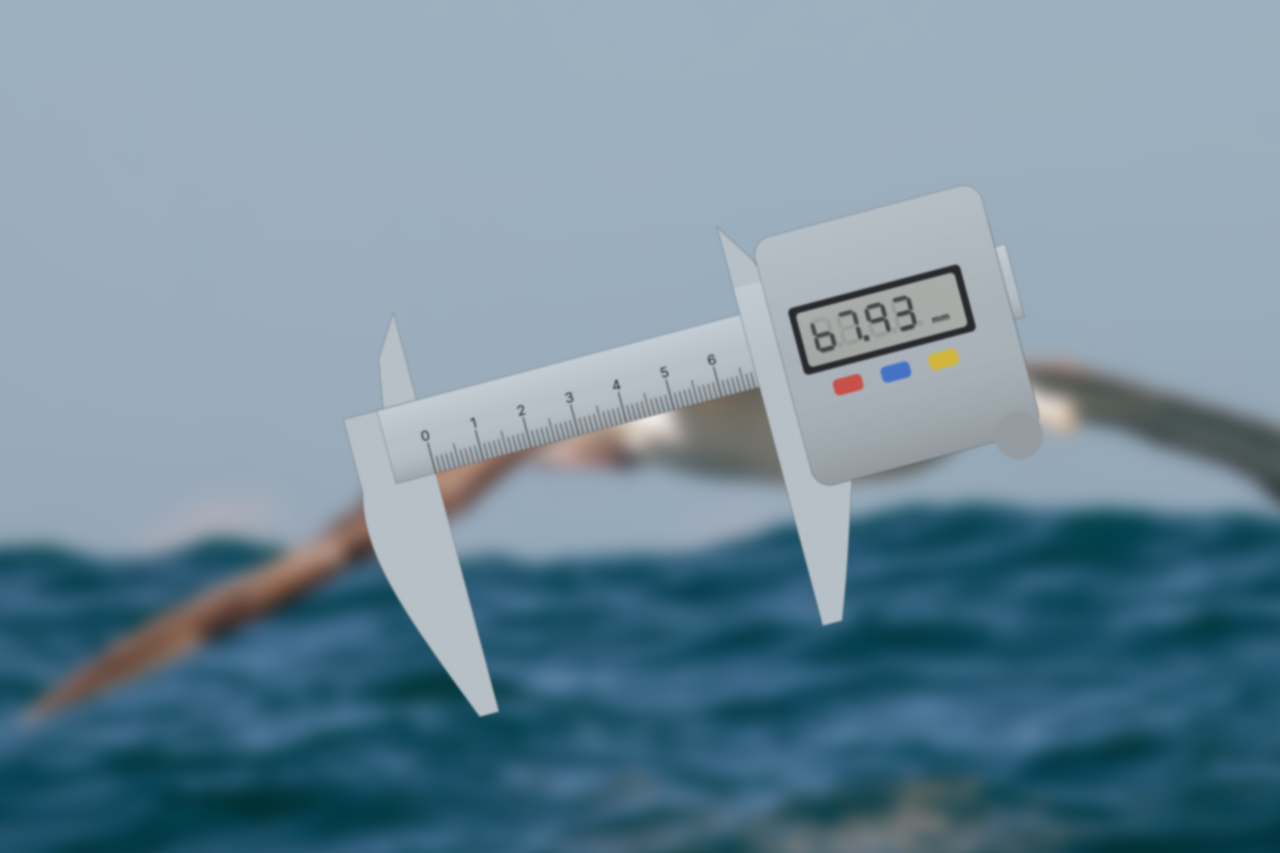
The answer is 67.93 mm
